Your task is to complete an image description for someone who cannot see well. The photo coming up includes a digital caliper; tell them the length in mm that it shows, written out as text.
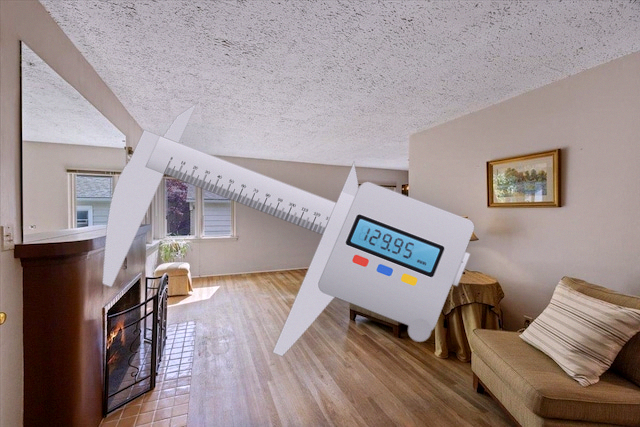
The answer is 129.95 mm
